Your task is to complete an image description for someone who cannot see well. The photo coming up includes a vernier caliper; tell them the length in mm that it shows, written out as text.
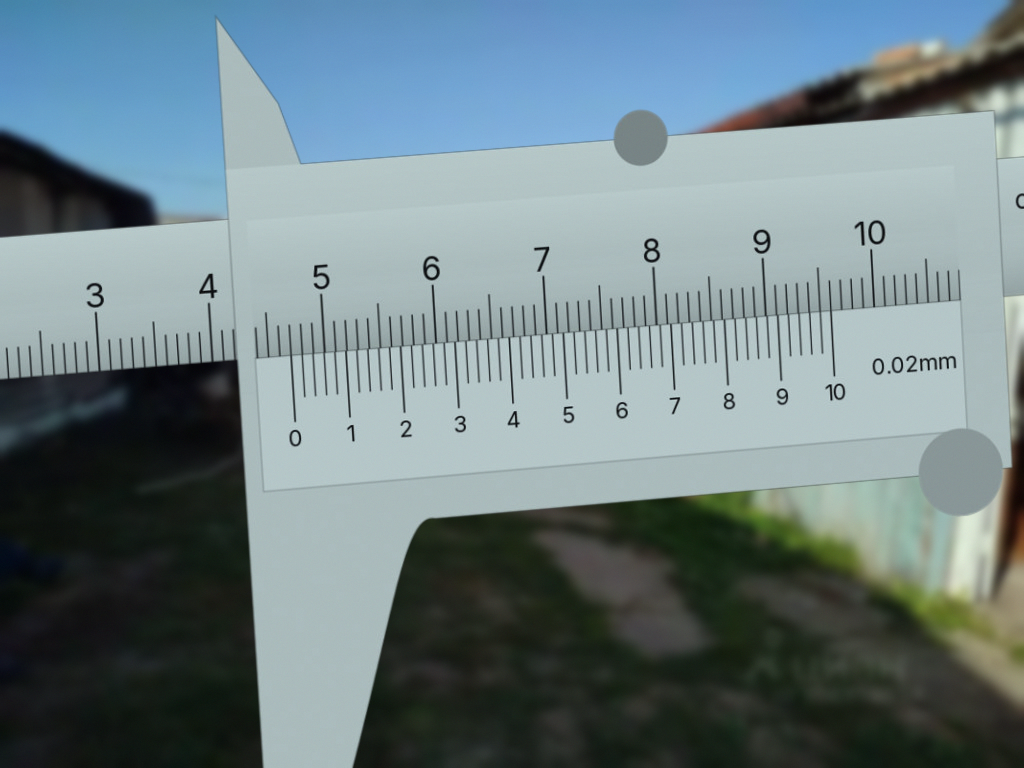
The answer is 47.0 mm
